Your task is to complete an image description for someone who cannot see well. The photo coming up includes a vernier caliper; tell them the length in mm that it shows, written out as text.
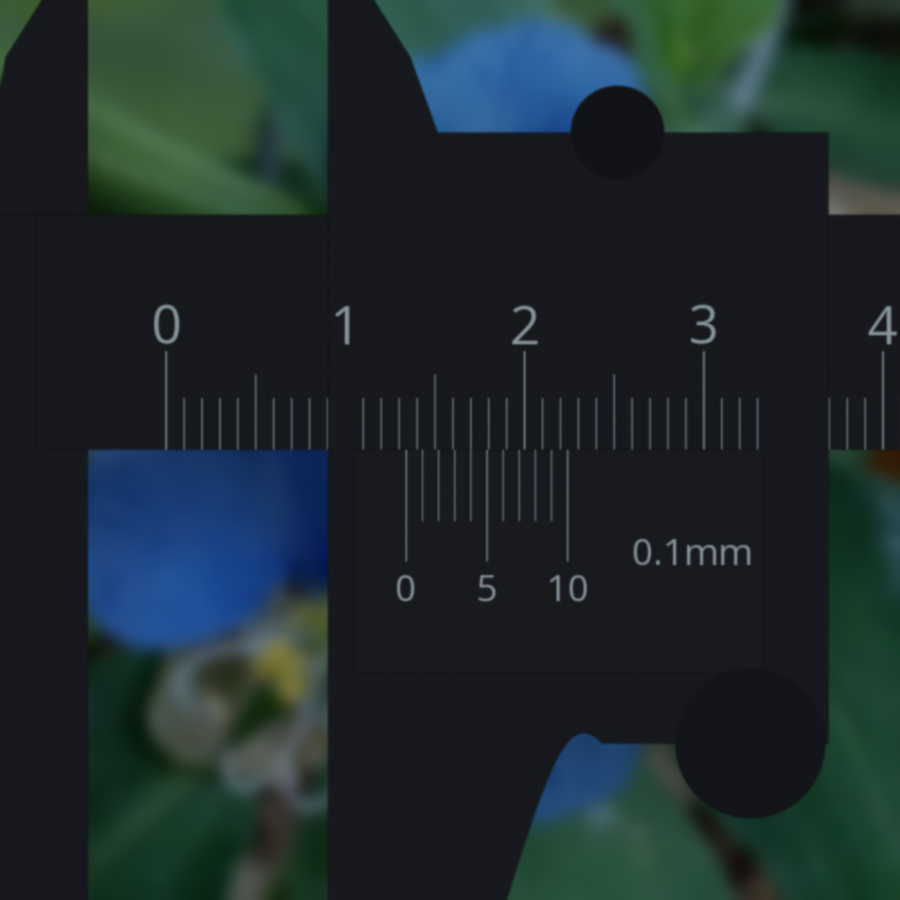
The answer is 13.4 mm
